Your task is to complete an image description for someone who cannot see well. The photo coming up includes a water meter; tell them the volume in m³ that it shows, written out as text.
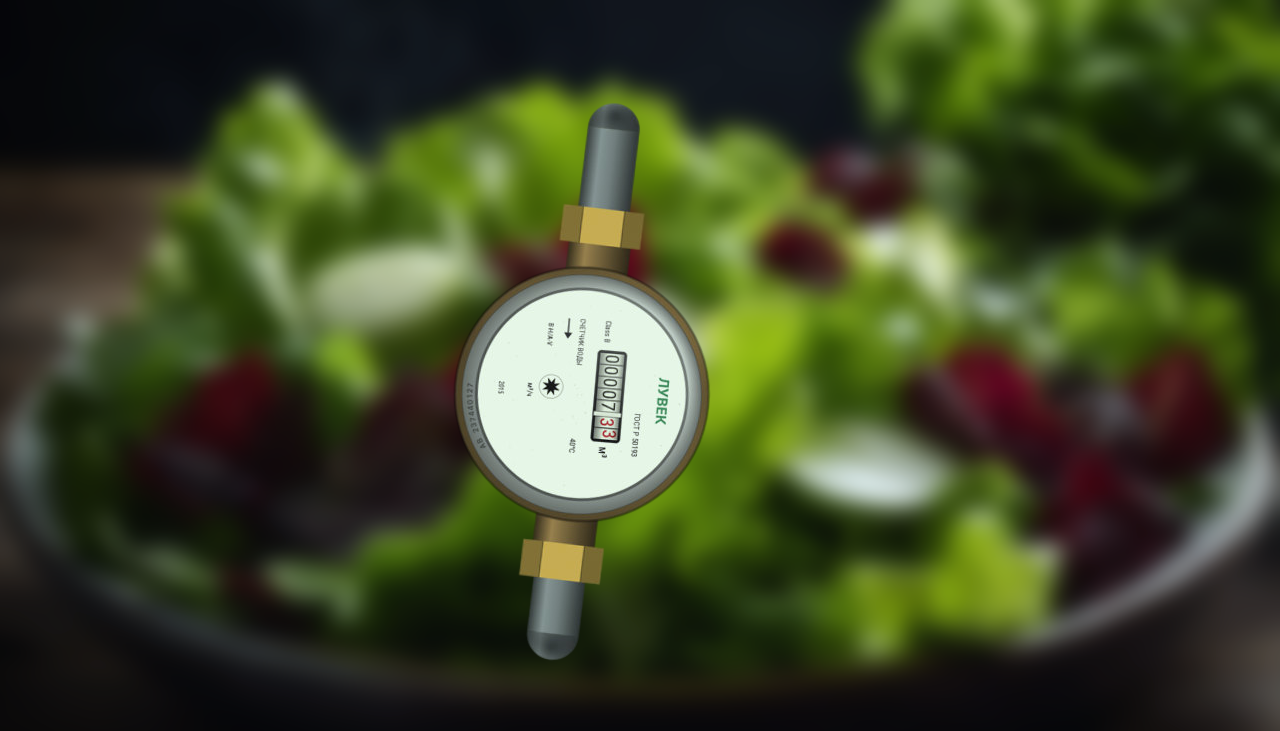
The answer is 7.33 m³
